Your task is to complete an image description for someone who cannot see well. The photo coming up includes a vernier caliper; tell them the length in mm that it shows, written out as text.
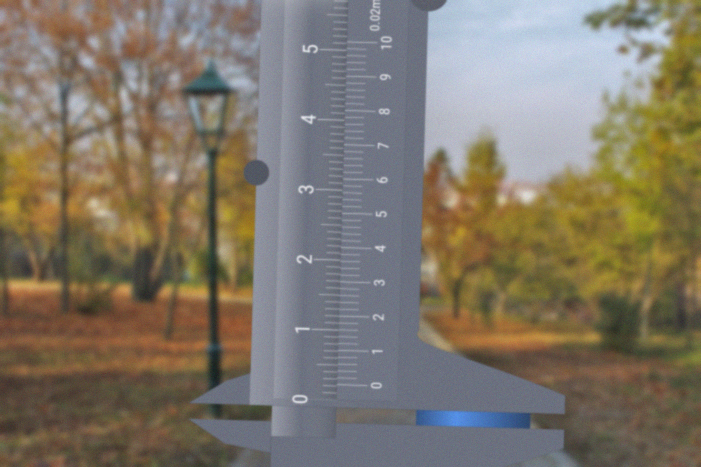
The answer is 2.2 mm
